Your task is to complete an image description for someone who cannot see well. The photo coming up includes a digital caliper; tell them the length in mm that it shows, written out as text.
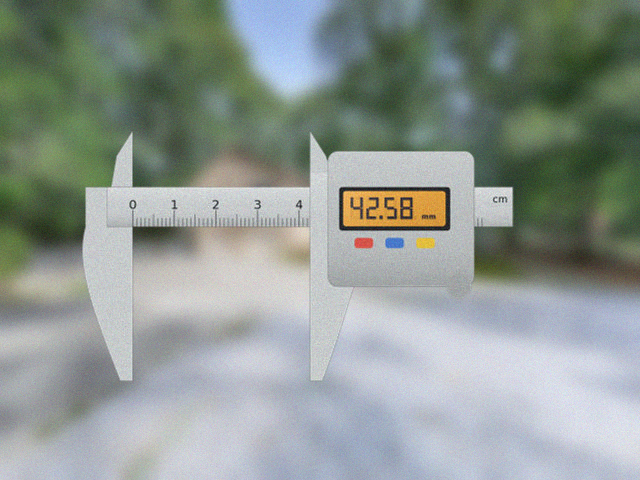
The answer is 42.58 mm
